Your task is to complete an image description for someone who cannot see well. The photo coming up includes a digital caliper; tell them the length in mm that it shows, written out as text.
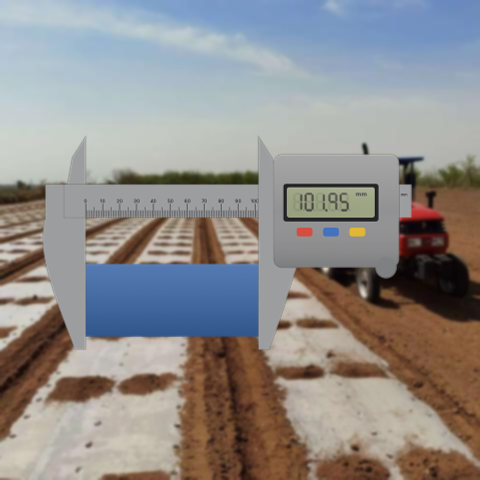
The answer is 101.95 mm
